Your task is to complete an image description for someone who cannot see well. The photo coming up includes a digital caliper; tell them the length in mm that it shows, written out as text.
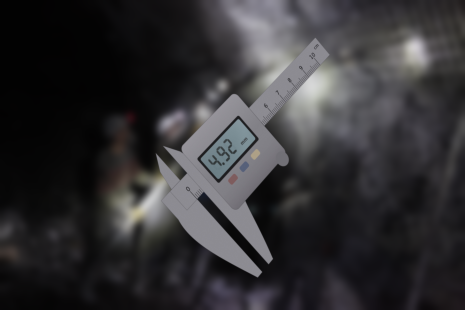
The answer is 4.92 mm
